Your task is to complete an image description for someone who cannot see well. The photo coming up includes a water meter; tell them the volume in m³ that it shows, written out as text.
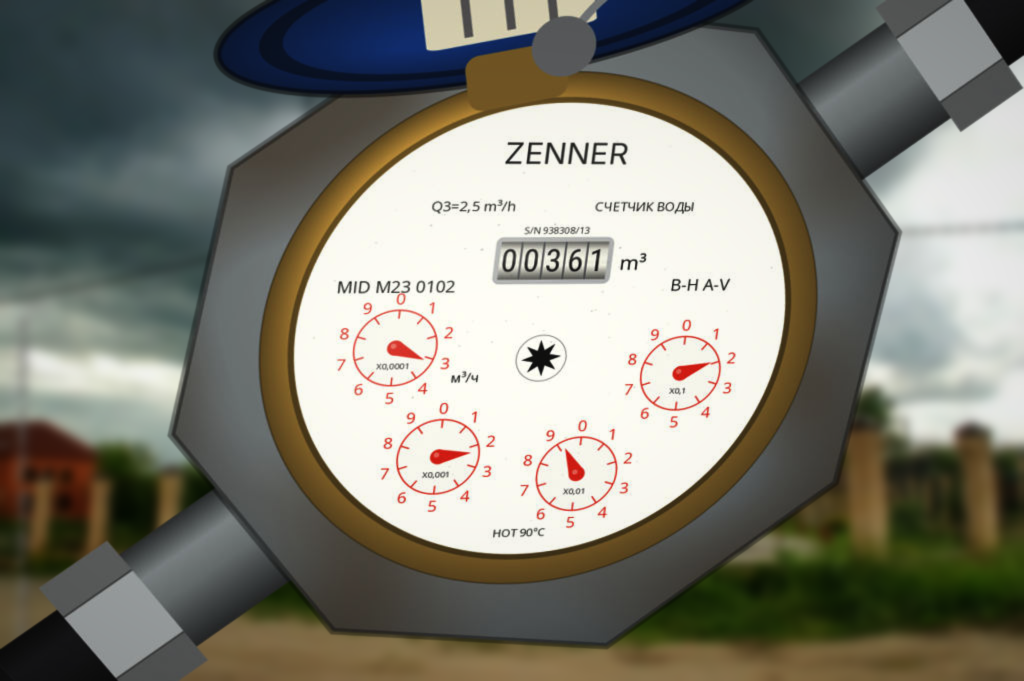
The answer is 361.1923 m³
